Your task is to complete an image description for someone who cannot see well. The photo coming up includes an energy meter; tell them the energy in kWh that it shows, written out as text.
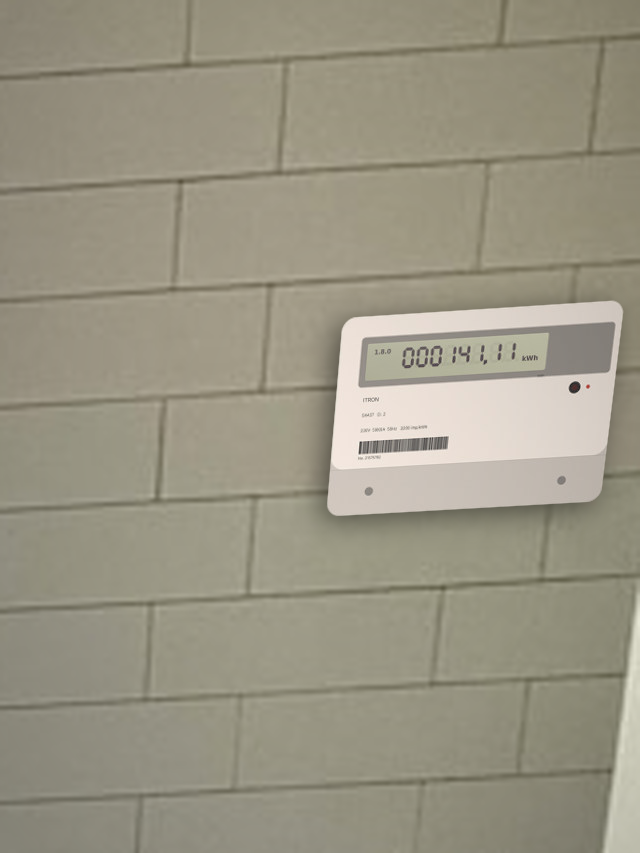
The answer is 141.11 kWh
